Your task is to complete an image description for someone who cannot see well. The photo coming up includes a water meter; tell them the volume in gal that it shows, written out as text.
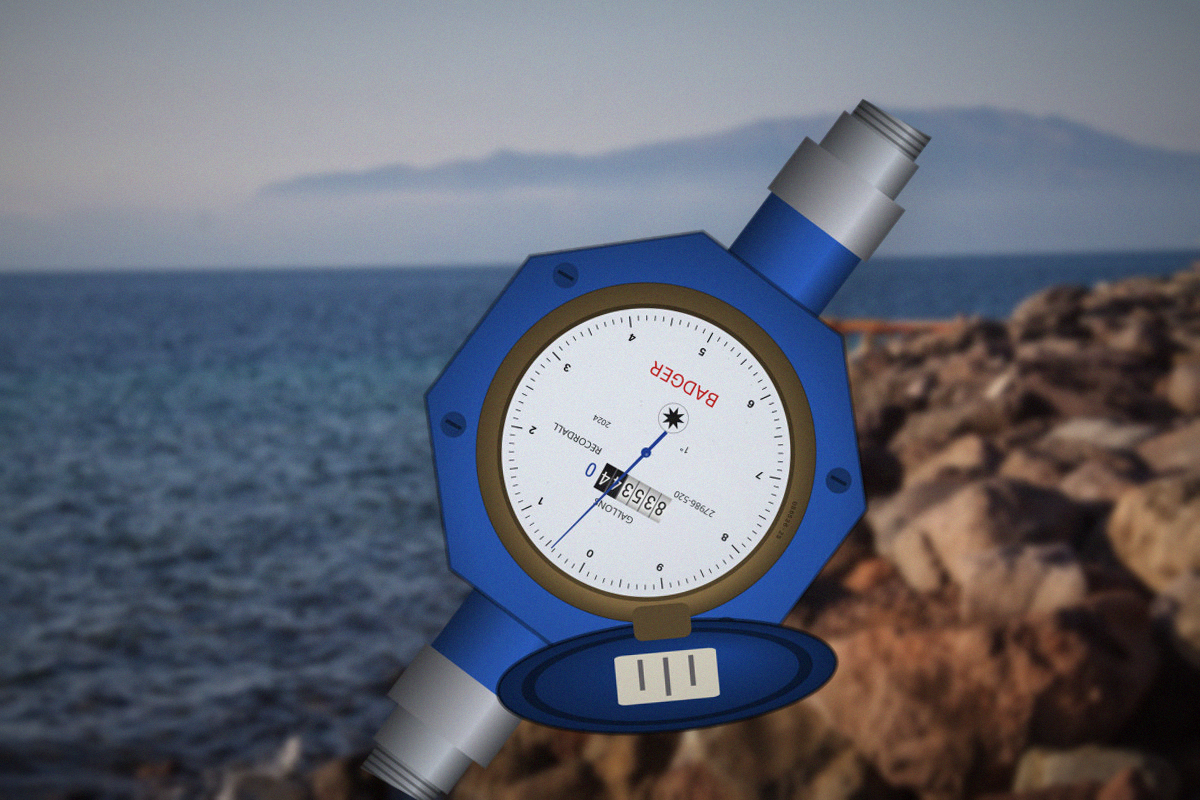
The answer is 8353440.4 gal
